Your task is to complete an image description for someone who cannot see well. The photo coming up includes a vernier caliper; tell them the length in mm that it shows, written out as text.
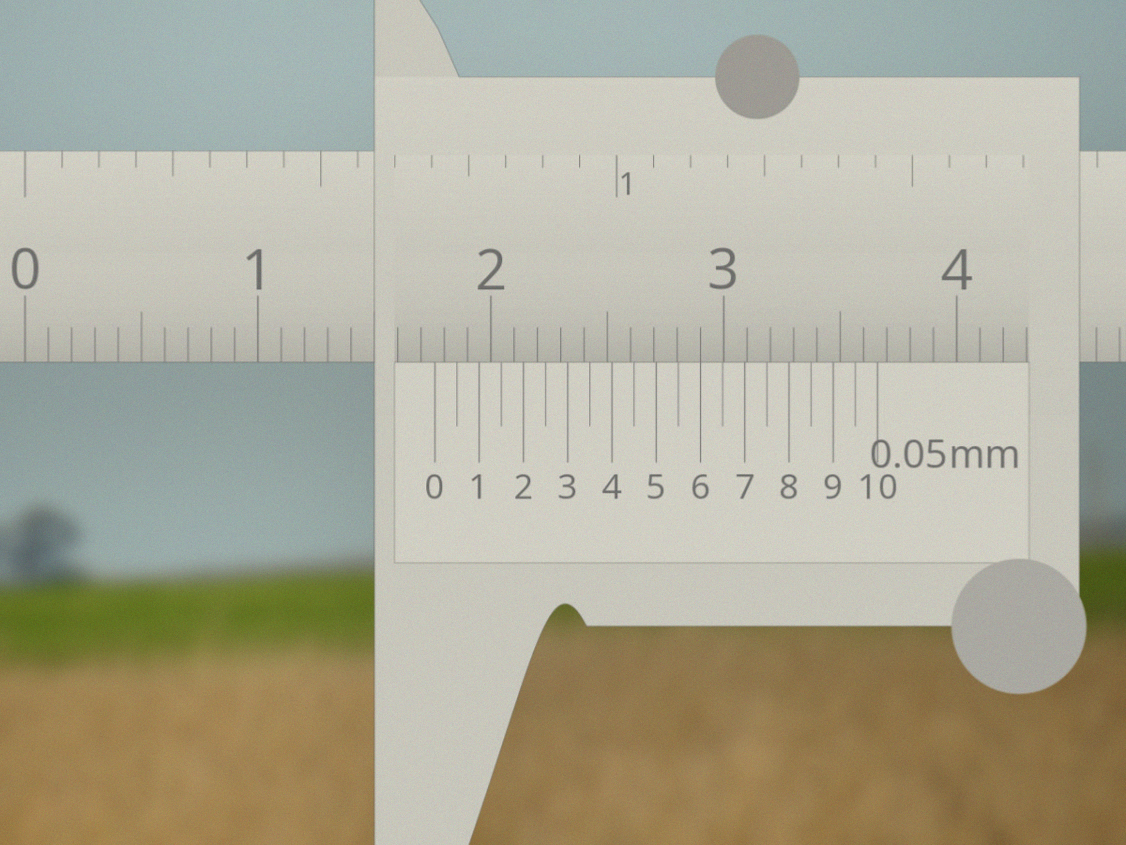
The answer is 17.60 mm
